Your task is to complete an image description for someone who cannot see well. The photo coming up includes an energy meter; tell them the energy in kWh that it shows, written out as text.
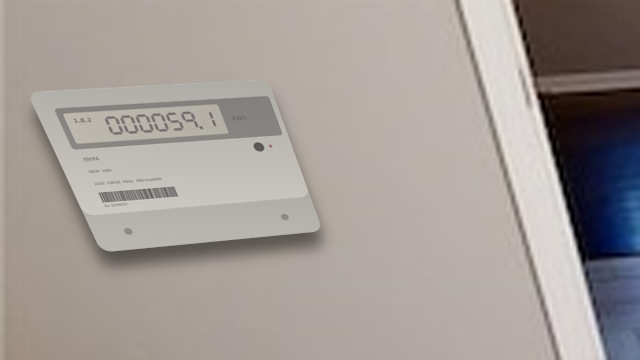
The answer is 59.1 kWh
